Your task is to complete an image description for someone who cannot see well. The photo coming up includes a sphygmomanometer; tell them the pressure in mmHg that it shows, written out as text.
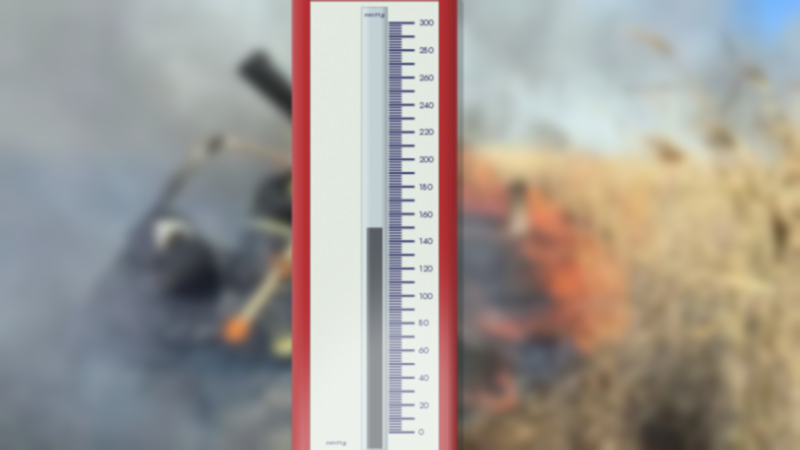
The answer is 150 mmHg
